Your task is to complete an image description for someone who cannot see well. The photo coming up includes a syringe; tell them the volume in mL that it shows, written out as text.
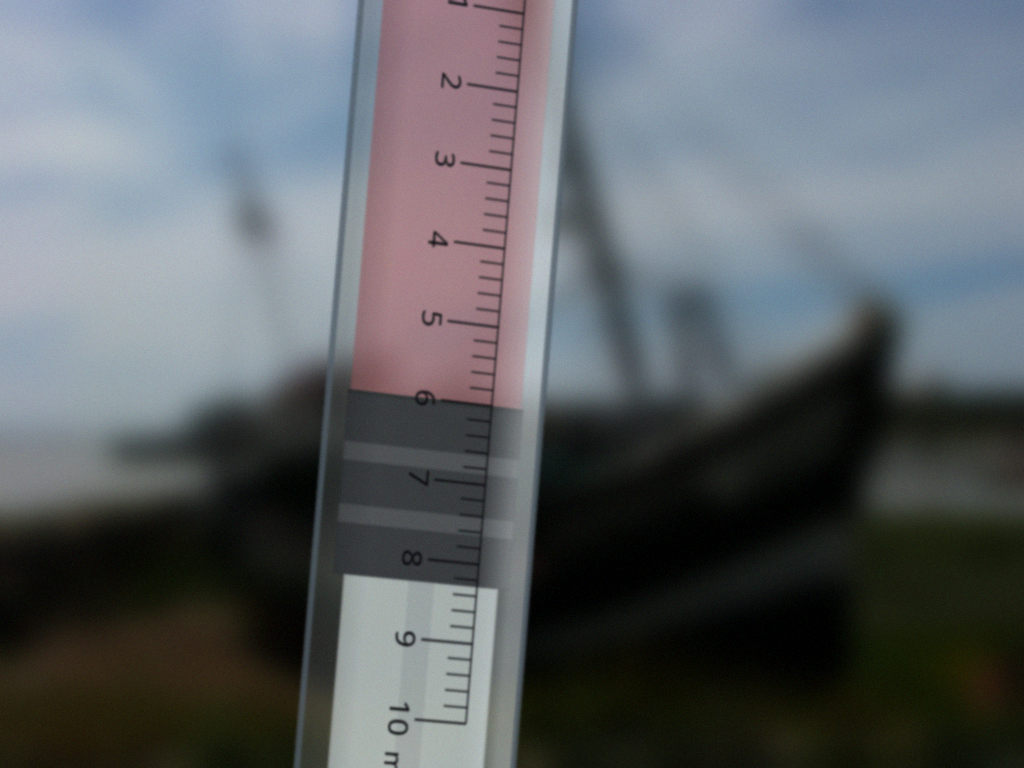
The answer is 6 mL
